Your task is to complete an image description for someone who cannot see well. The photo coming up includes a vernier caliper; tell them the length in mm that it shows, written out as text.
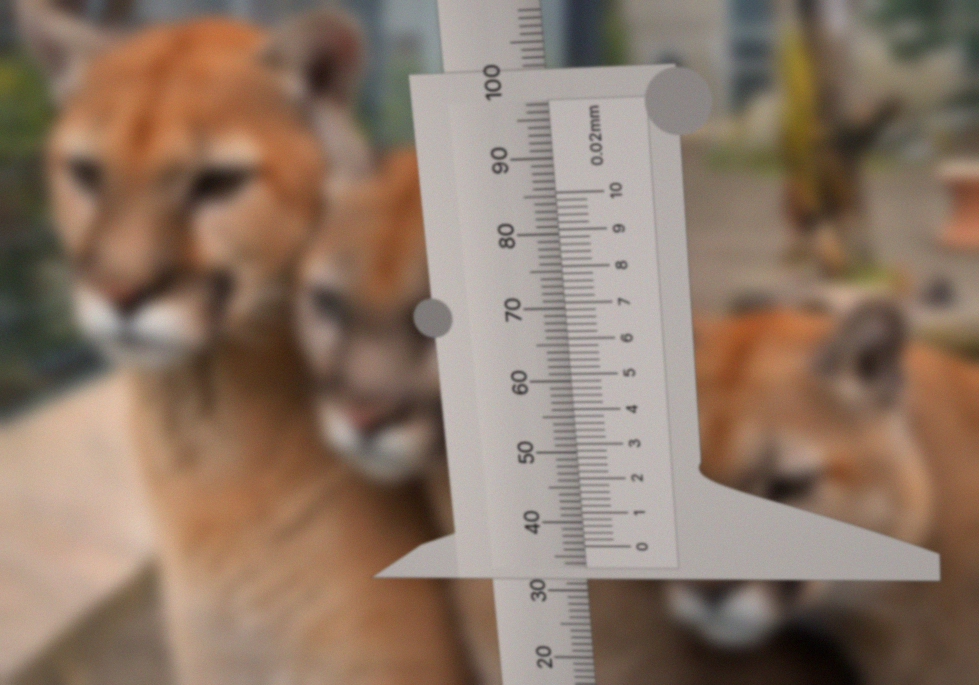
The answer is 36.5 mm
